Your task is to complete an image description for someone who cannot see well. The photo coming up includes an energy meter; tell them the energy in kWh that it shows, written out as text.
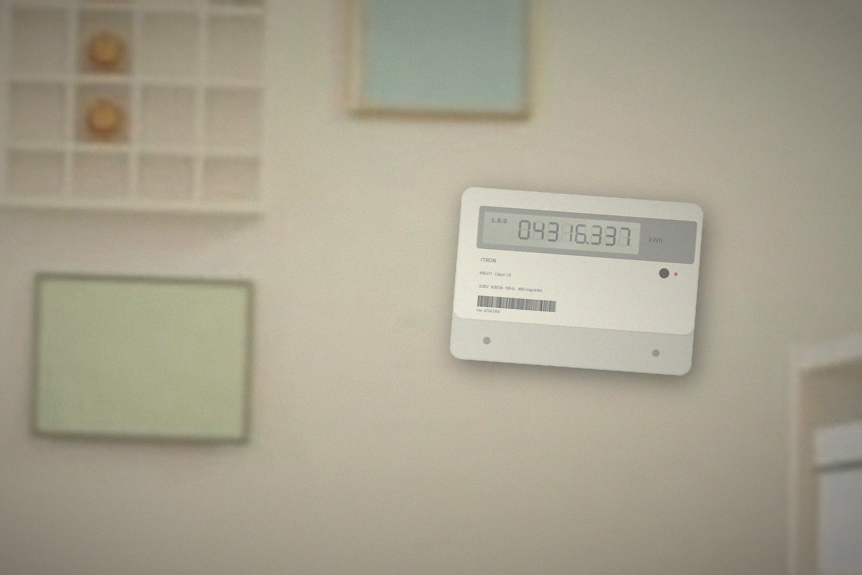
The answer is 4316.337 kWh
